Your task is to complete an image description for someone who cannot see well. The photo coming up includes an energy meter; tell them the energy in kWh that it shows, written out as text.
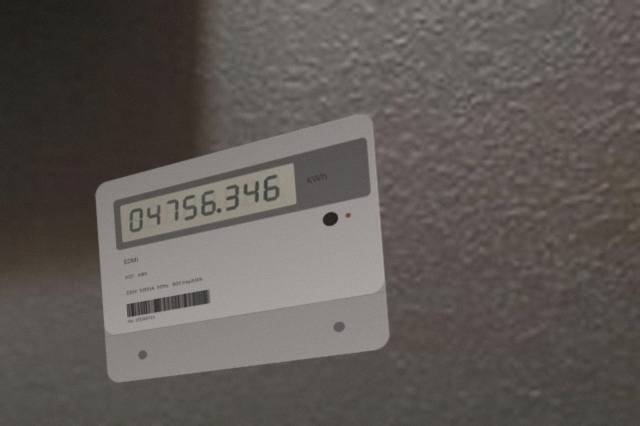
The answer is 4756.346 kWh
